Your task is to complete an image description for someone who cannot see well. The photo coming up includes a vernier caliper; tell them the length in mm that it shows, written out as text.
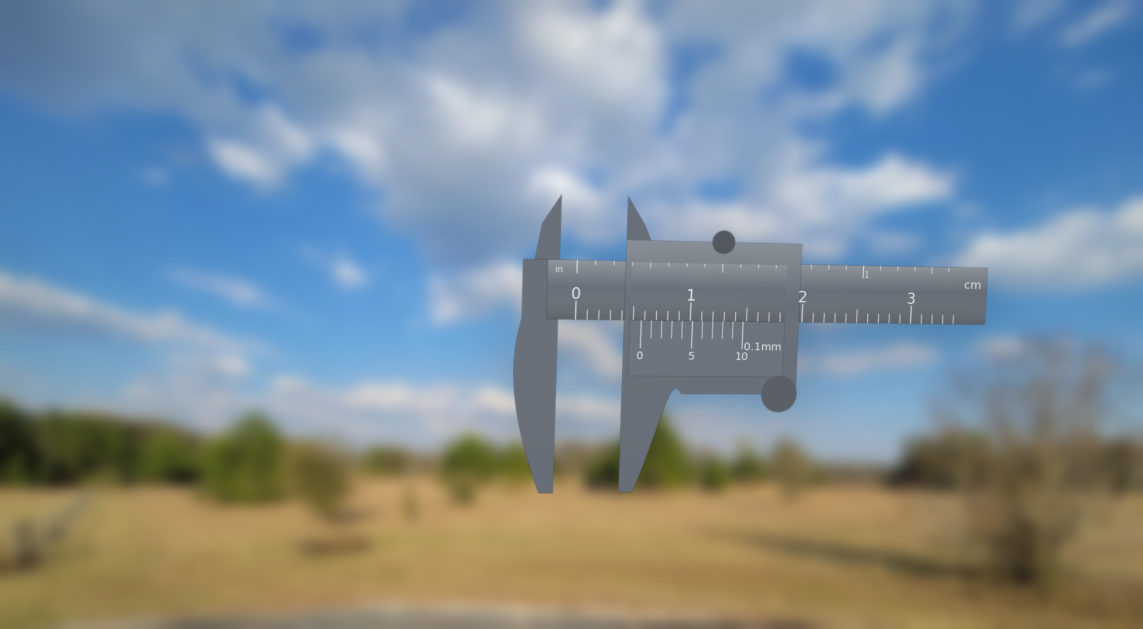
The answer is 5.7 mm
